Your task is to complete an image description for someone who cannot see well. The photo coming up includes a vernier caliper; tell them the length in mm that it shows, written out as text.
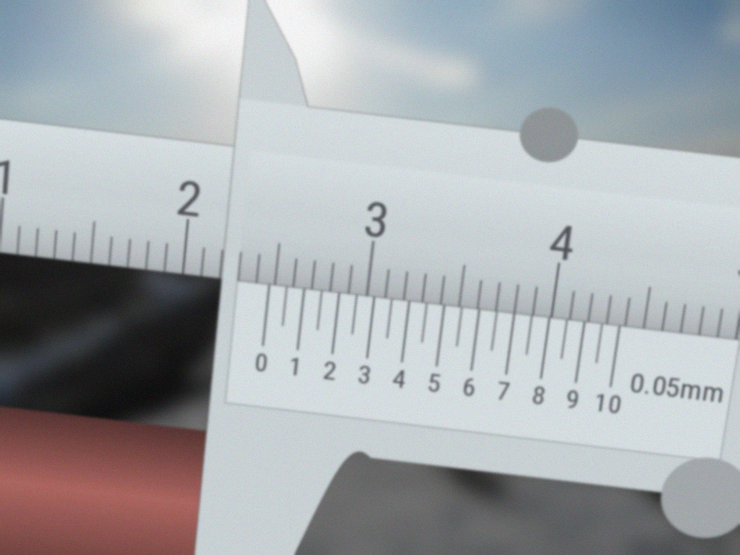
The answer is 24.7 mm
